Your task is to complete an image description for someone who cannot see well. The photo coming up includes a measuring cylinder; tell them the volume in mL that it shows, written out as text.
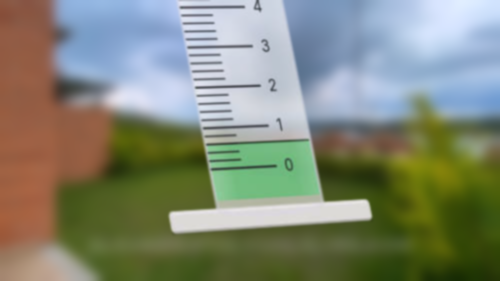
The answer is 0.6 mL
